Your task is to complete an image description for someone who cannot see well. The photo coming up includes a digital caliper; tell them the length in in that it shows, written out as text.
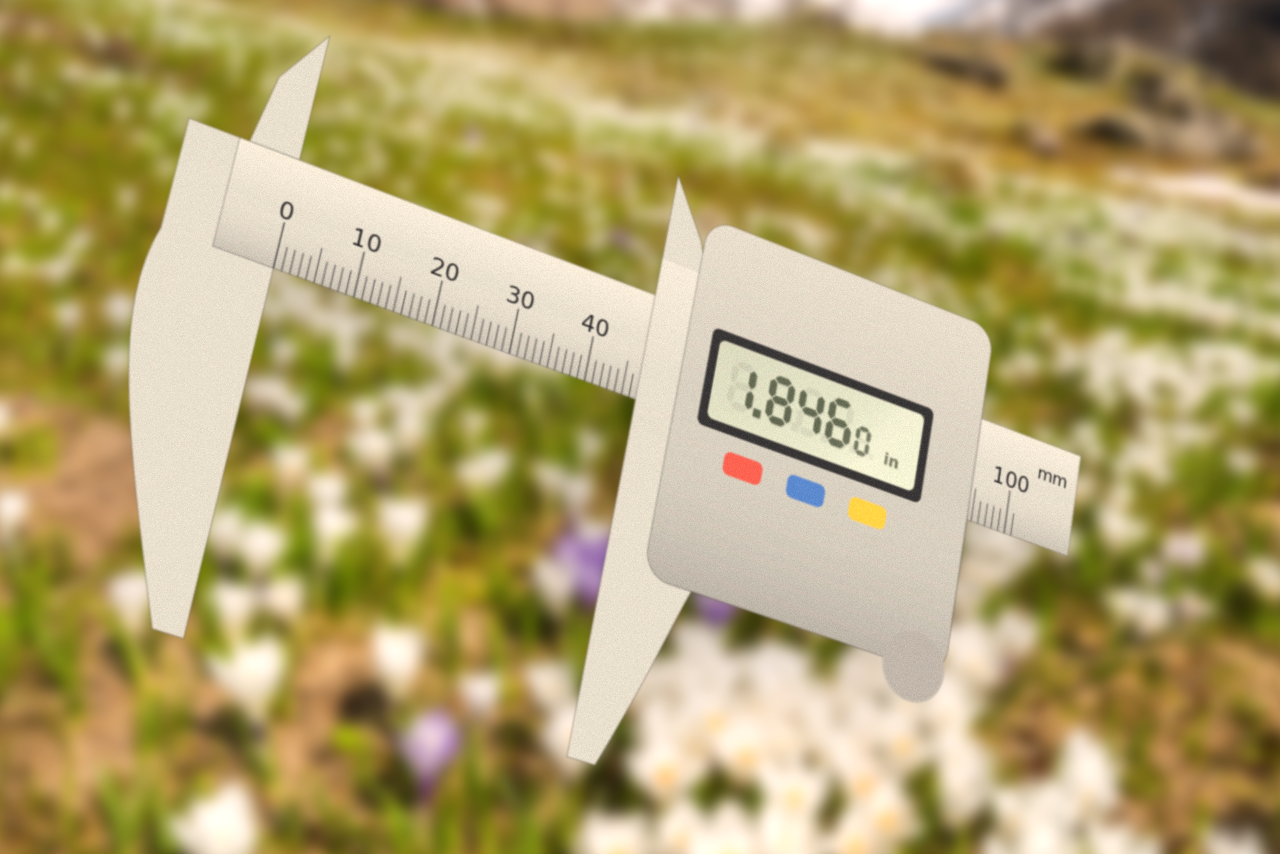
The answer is 1.8460 in
